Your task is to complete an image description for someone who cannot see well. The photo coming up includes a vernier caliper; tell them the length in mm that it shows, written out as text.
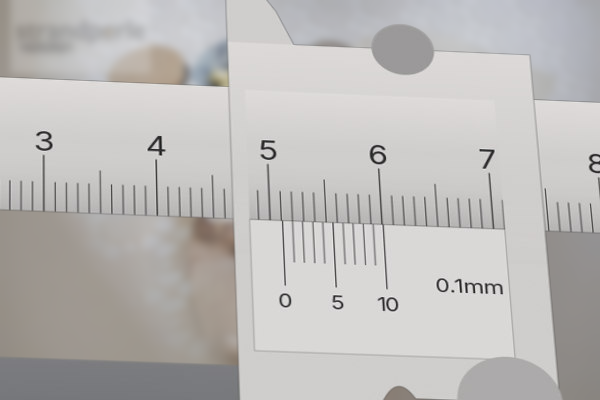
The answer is 51.1 mm
